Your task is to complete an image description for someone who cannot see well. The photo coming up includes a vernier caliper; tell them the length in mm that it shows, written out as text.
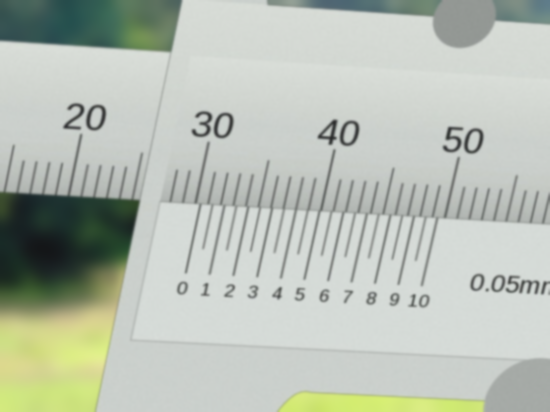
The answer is 30.4 mm
